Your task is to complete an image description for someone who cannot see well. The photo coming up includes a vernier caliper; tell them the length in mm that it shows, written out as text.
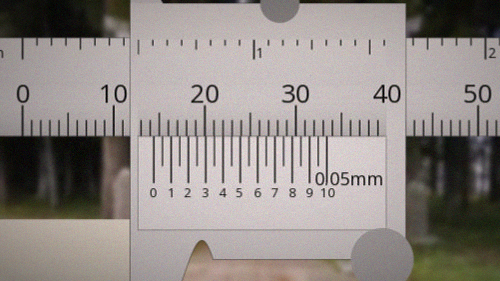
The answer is 14.4 mm
